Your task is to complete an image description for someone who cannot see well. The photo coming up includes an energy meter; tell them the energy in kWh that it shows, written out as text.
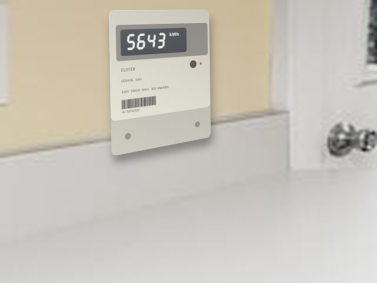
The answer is 5643 kWh
